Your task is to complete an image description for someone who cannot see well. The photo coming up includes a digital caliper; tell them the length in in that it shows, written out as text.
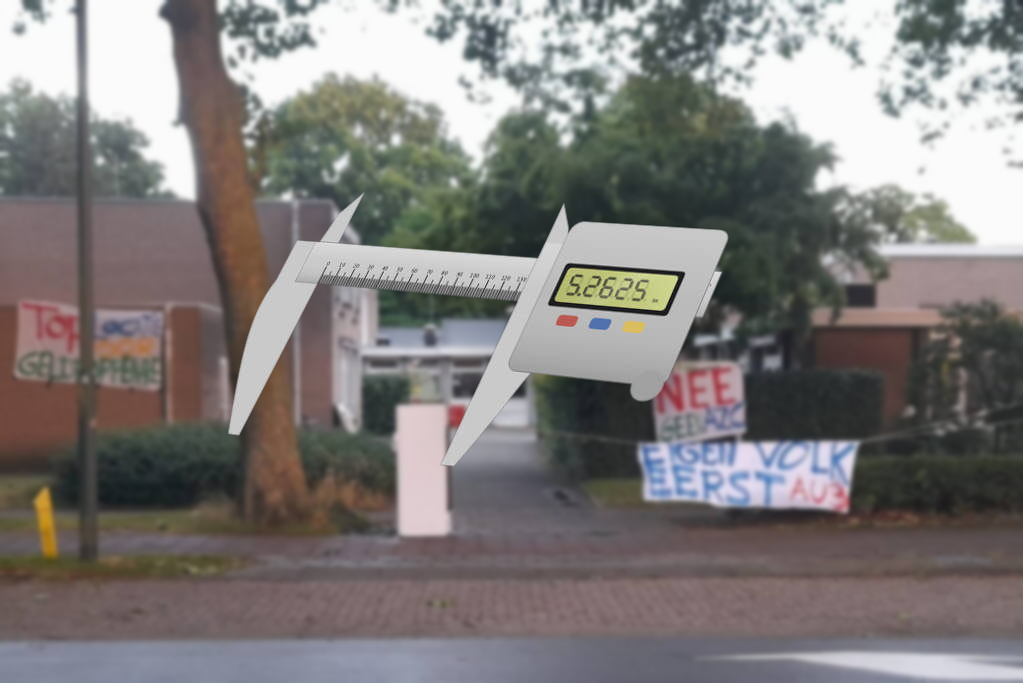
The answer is 5.2625 in
